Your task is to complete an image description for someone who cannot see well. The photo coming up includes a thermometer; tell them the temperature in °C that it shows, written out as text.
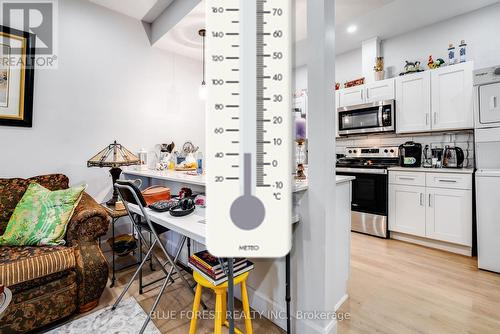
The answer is 5 °C
